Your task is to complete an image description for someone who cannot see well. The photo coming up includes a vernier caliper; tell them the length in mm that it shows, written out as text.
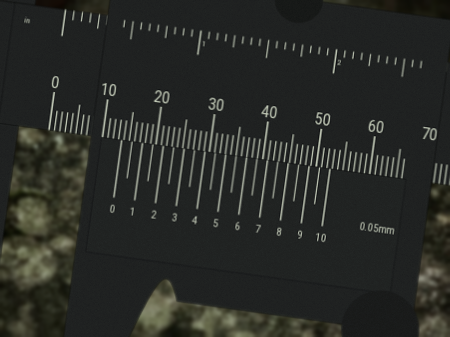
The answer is 13.6 mm
